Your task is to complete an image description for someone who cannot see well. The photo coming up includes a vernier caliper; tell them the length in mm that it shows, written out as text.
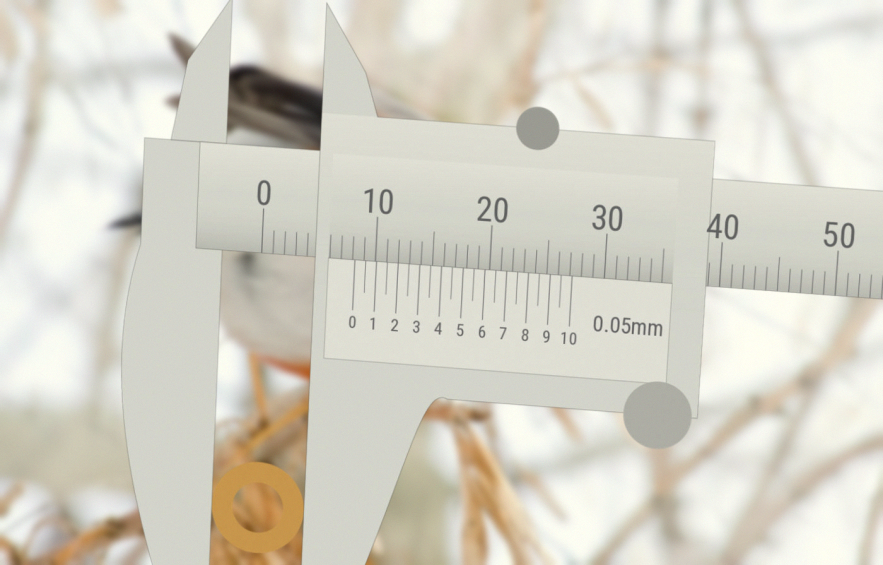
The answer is 8.2 mm
